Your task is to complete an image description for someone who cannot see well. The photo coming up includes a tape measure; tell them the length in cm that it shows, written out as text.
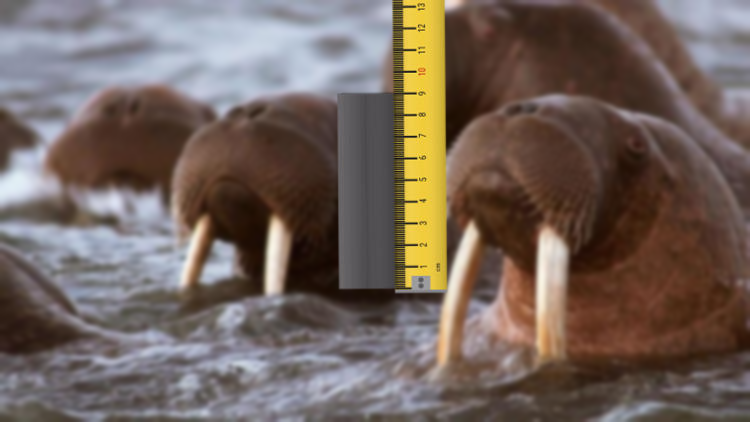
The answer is 9 cm
